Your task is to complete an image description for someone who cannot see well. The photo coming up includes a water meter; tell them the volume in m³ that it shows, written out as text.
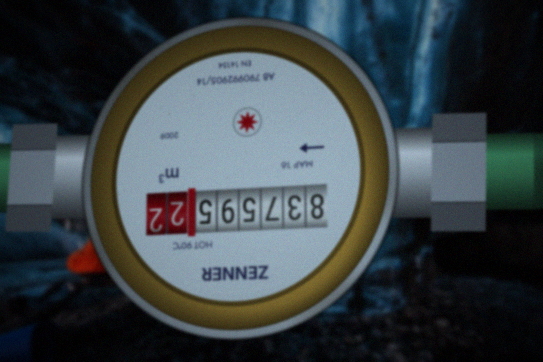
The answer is 837595.22 m³
